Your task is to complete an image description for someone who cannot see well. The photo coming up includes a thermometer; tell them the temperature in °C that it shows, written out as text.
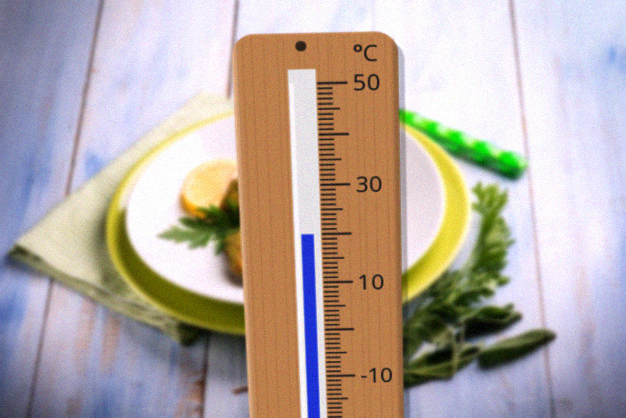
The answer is 20 °C
